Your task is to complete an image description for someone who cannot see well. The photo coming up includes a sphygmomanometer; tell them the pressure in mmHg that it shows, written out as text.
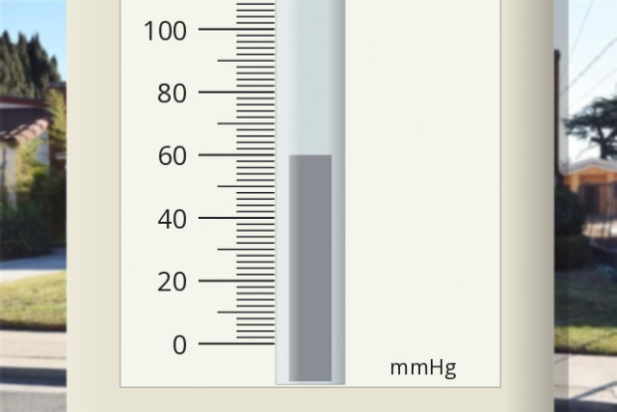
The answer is 60 mmHg
